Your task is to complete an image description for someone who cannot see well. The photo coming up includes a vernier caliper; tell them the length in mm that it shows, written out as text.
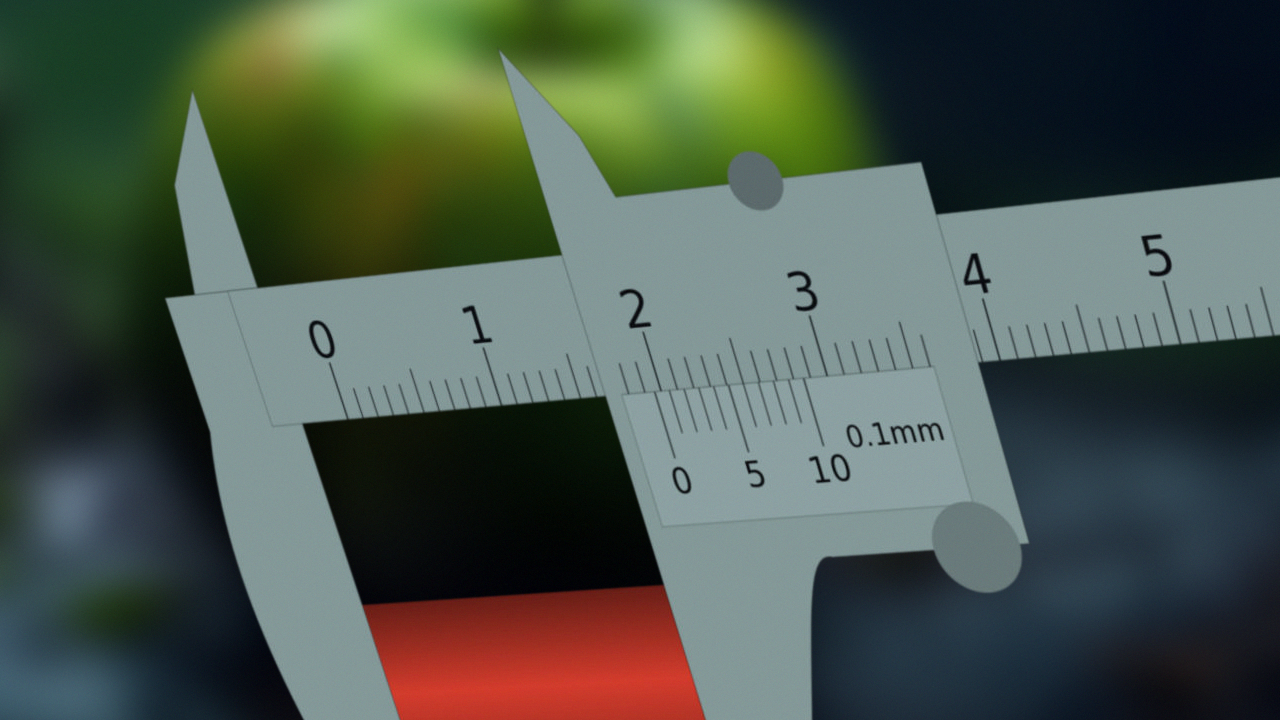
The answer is 19.6 mm
